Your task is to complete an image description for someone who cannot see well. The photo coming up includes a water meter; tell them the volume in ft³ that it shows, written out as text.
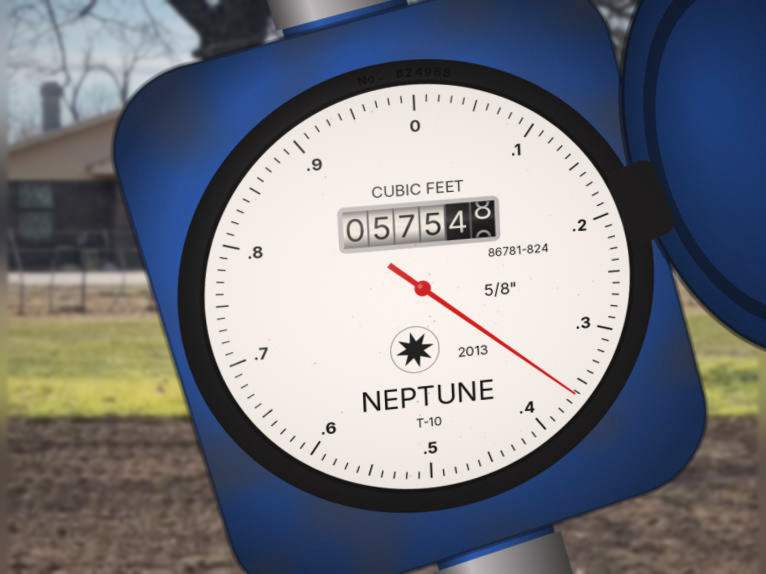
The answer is 57548.36 ft³
